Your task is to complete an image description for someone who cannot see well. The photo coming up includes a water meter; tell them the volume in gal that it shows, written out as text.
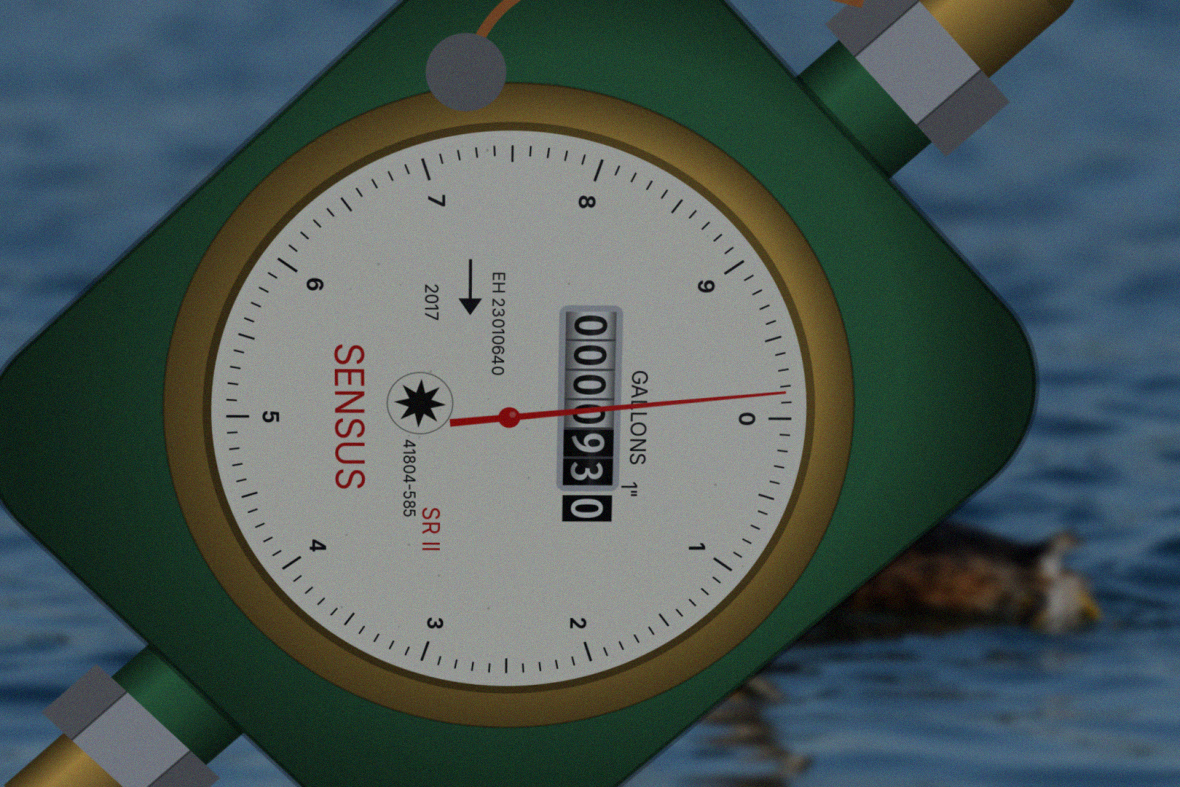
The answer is 929.8 gal
